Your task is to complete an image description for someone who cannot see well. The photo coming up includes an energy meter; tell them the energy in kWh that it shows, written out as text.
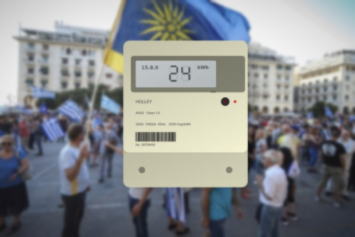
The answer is 24 kWh
